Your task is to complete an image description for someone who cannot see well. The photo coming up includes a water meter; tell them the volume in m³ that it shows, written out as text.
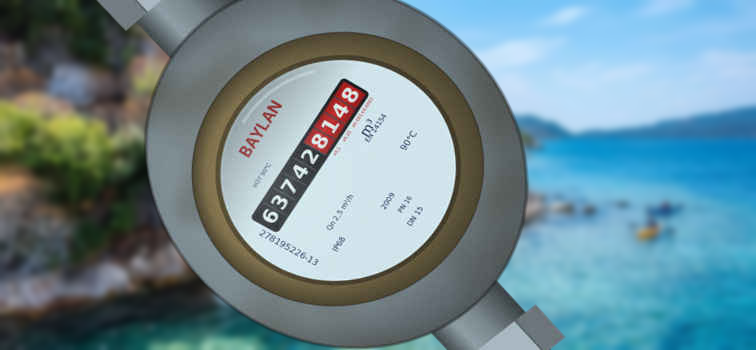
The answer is 63742.8148 m³
